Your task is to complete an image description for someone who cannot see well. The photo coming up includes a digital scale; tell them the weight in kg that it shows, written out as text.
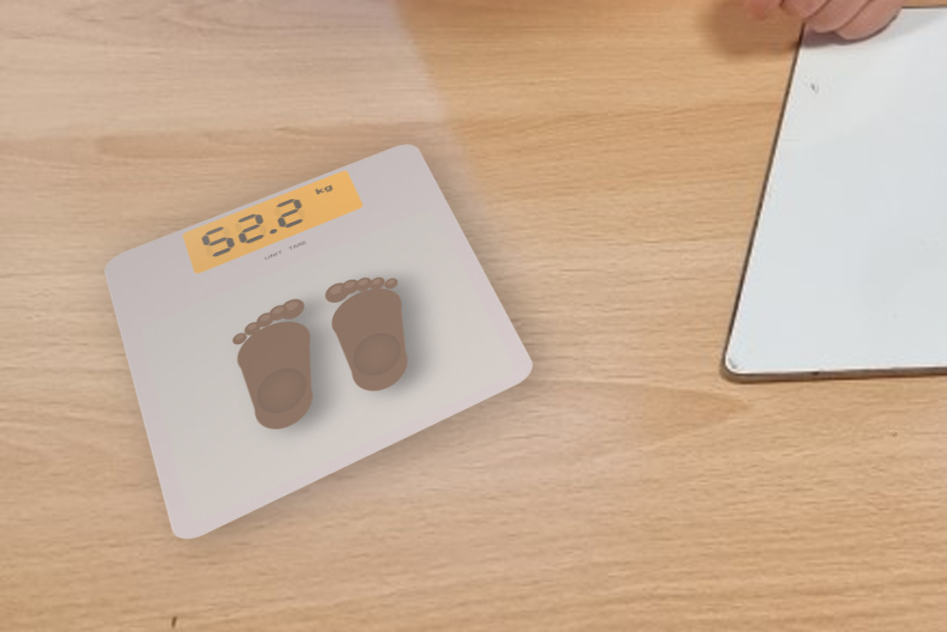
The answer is 52.2 kg
